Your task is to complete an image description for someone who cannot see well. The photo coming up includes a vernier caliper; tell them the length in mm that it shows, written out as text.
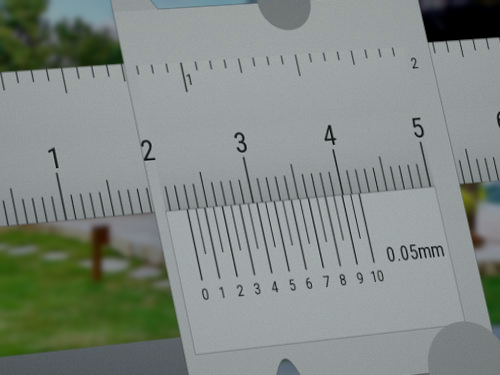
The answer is 22.8 mm
